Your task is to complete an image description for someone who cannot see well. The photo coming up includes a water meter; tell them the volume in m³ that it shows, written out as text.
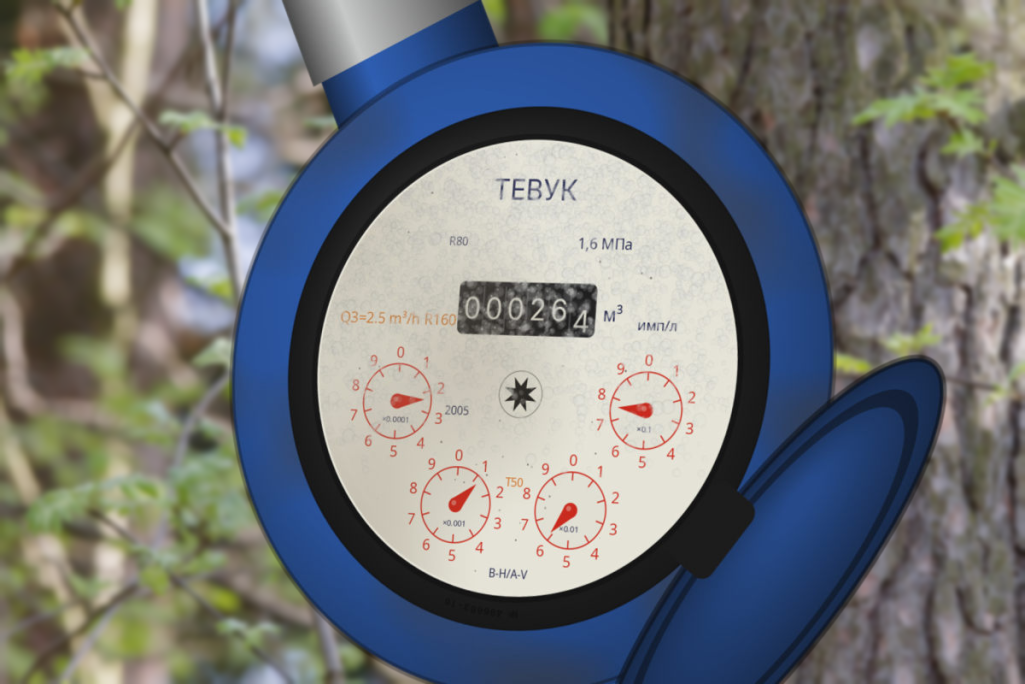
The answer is 263.7612 m³
